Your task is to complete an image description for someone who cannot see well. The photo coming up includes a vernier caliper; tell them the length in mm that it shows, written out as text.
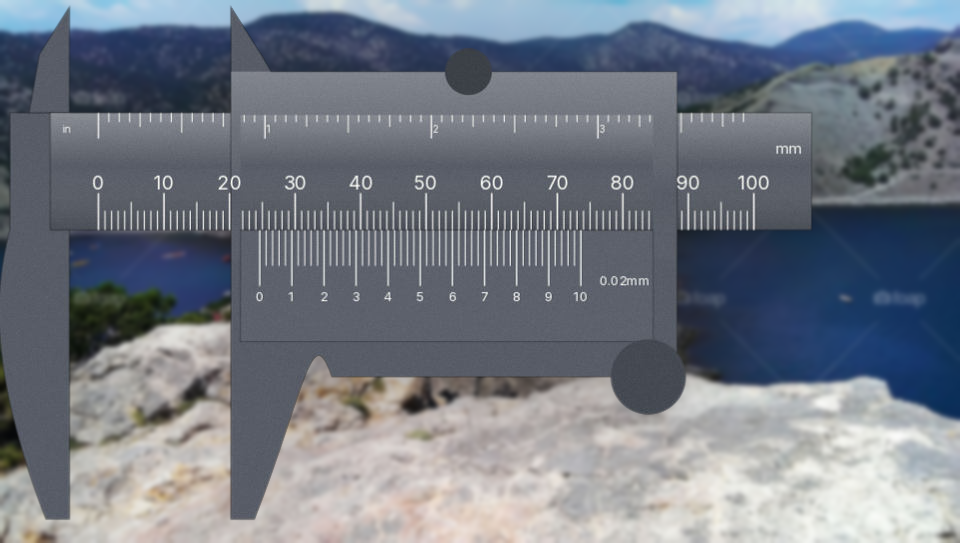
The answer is 24.6 mm
